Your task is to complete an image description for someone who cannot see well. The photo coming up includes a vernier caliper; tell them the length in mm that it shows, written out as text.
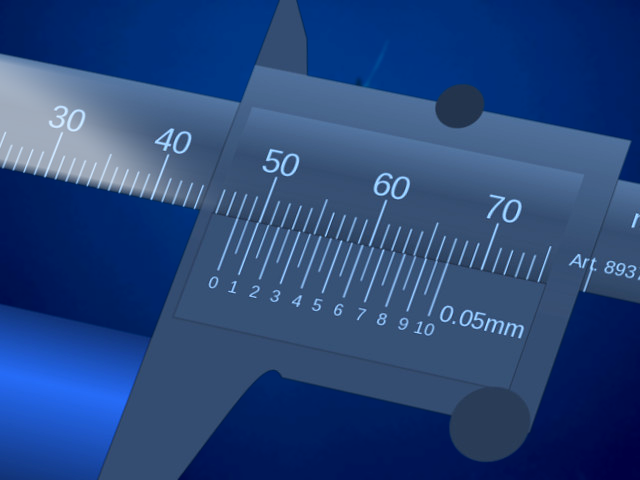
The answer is 48.0 mm
